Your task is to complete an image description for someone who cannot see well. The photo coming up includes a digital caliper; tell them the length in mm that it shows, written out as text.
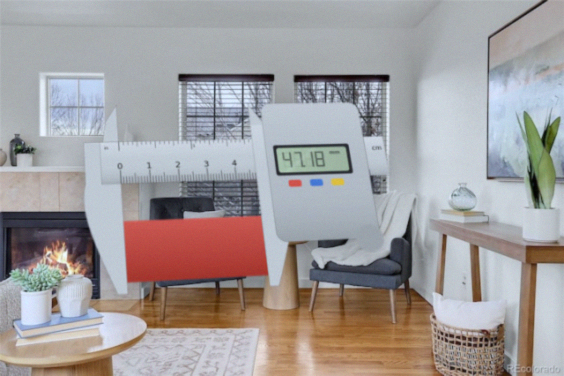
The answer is 47.18 mm
